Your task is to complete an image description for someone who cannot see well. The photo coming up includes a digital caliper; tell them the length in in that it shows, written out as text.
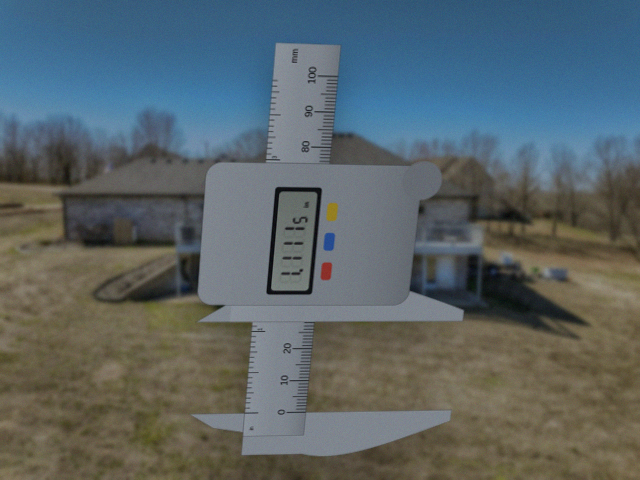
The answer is 1.1115 in
